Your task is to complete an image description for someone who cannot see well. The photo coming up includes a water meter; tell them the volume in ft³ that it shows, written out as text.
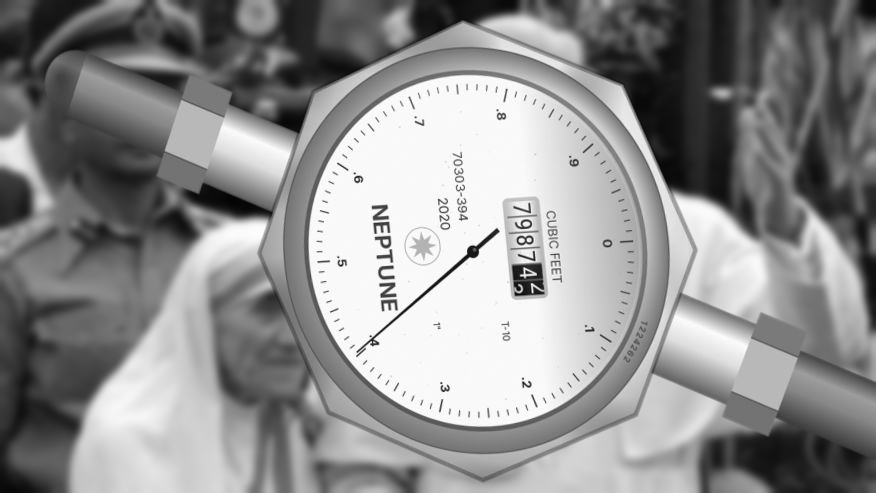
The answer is 798742.40 ft³
